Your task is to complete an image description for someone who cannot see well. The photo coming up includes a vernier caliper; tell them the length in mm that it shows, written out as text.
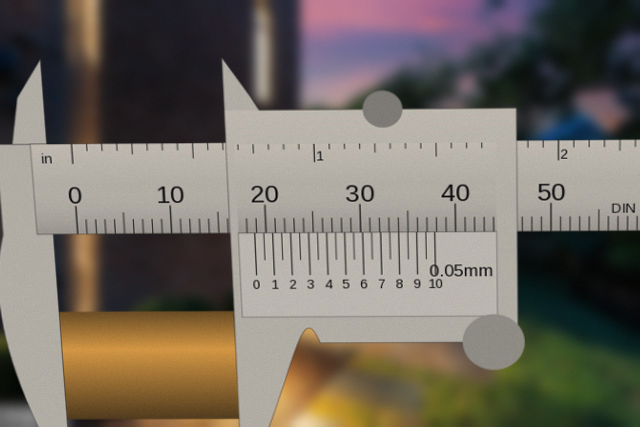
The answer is 18.8 mm
